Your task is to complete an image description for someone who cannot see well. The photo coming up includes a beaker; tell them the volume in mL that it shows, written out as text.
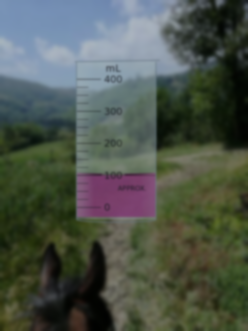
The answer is 100 mL
